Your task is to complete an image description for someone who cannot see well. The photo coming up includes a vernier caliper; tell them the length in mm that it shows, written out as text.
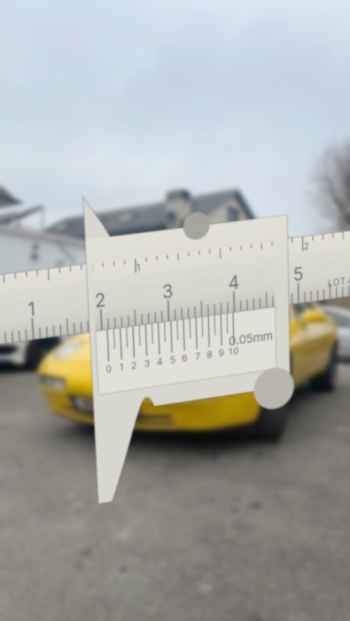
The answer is 20.8 mm
